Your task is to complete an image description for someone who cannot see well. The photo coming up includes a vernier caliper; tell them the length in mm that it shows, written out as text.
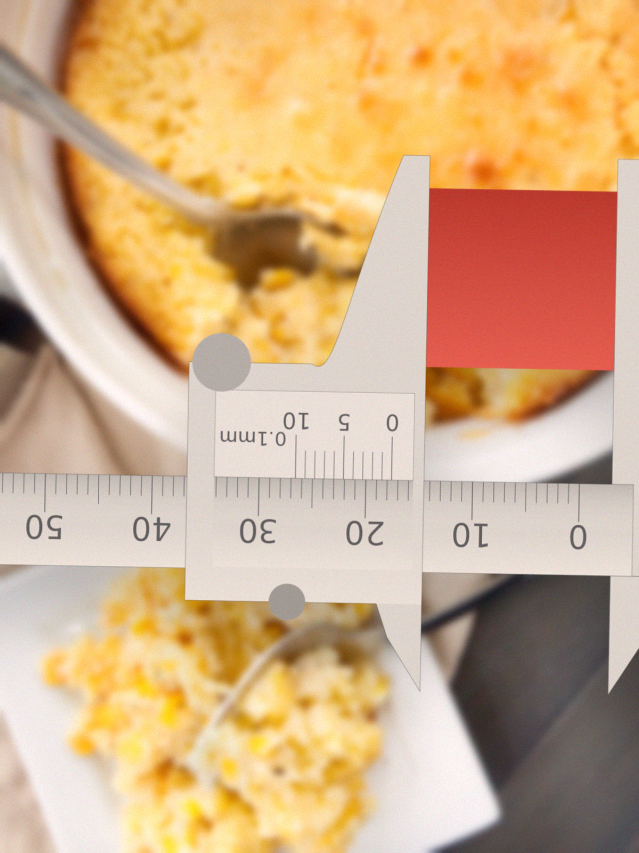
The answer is 17.6 mm
